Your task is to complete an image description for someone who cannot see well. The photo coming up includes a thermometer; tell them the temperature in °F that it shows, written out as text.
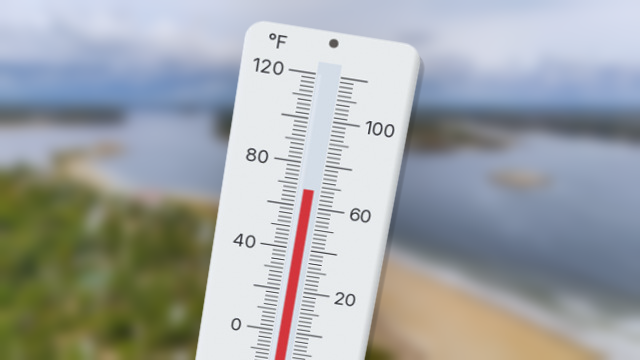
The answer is 68 °F
